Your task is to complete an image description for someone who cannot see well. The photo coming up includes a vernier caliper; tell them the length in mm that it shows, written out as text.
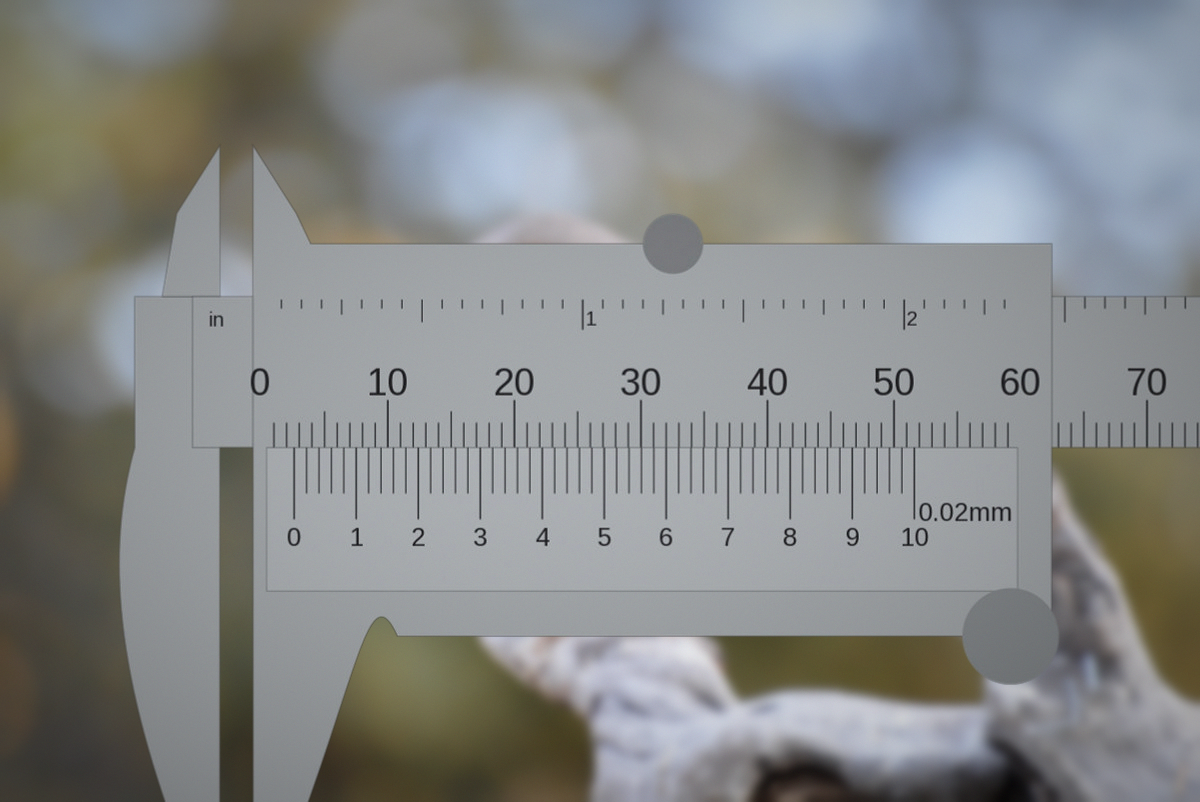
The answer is 2.6 mm
